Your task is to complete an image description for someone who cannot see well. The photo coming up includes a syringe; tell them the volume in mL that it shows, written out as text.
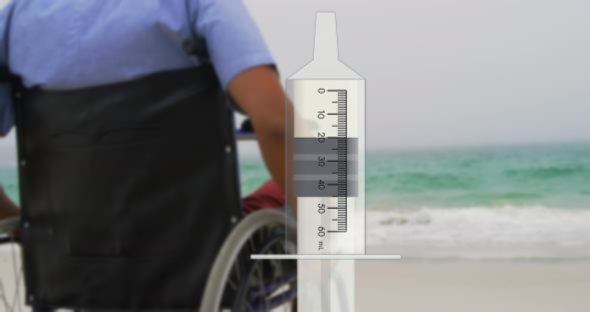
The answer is 20 mL
